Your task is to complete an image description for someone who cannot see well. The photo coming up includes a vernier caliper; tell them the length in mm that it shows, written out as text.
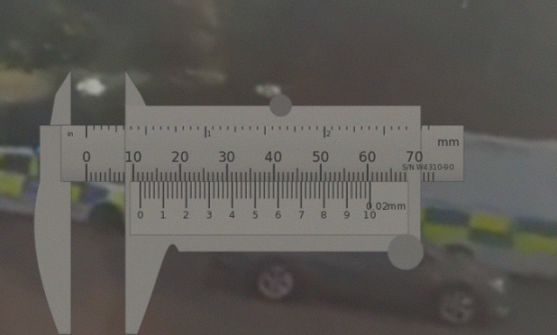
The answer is 11.5 mm
